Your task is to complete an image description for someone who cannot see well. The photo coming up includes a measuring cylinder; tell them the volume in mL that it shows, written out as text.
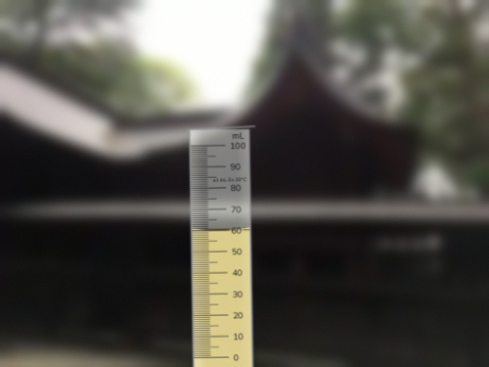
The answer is 60 mL
